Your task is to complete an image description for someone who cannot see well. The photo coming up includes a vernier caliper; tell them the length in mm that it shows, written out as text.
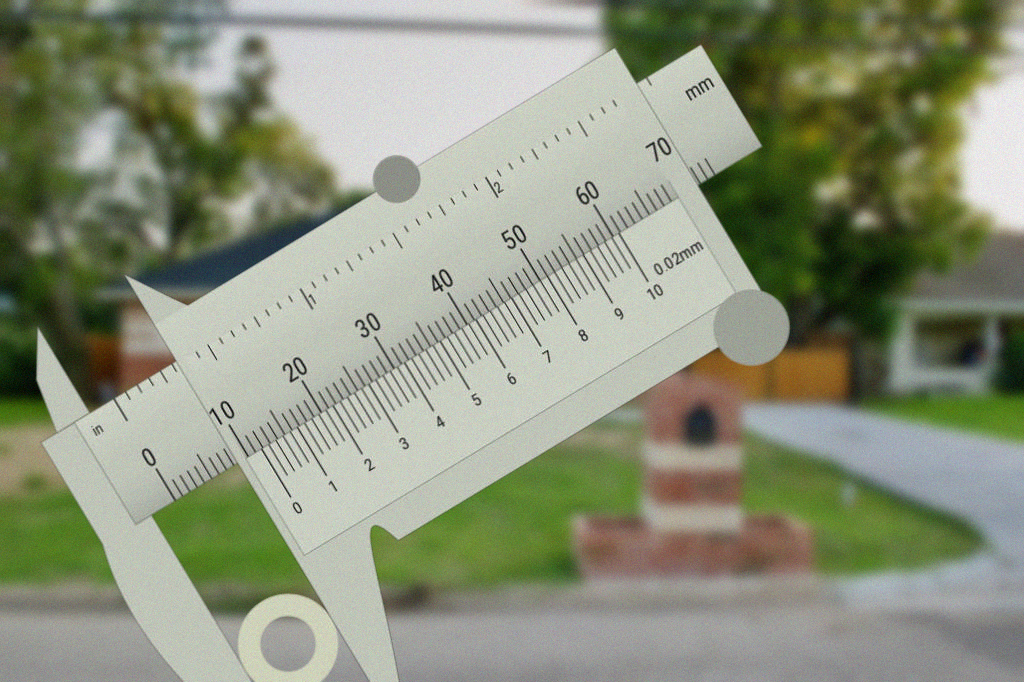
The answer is 11.8 mm
